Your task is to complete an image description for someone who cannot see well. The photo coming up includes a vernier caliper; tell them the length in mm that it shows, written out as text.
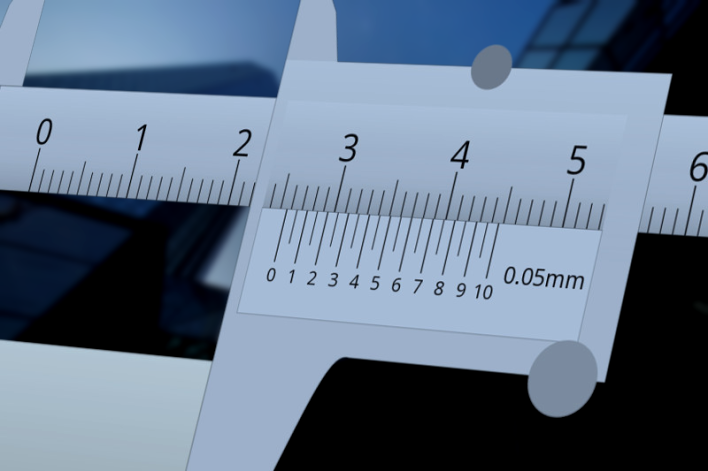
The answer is 25.6 mm
